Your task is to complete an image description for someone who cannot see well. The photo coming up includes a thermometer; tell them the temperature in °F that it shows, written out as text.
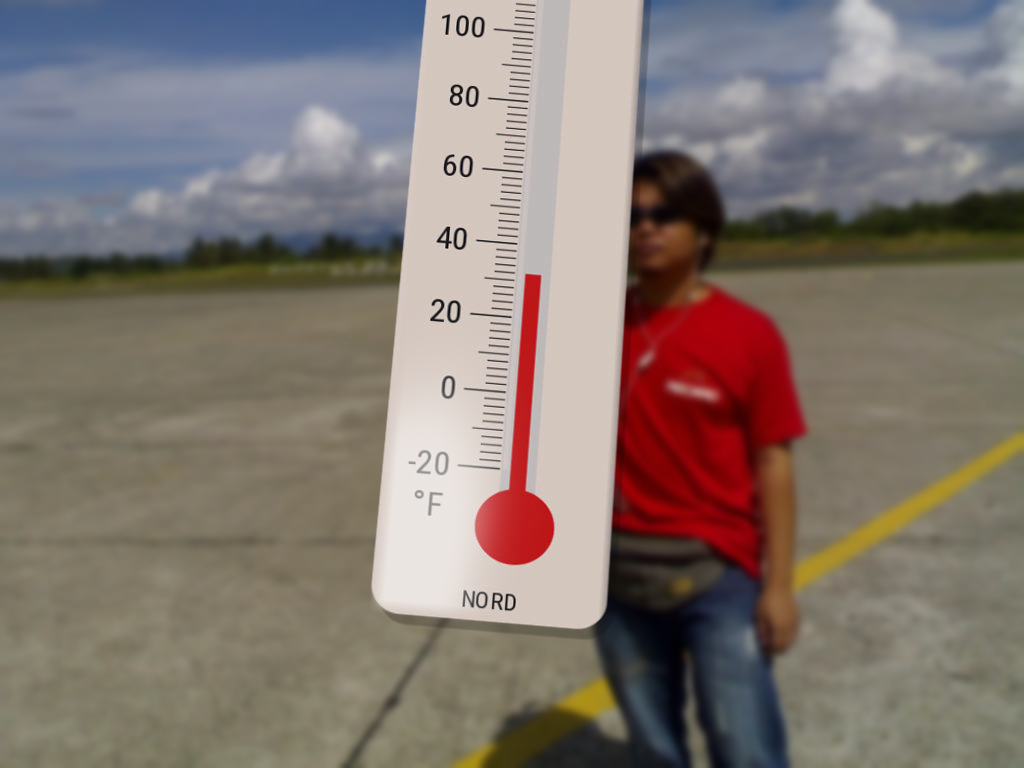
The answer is 32 °F
